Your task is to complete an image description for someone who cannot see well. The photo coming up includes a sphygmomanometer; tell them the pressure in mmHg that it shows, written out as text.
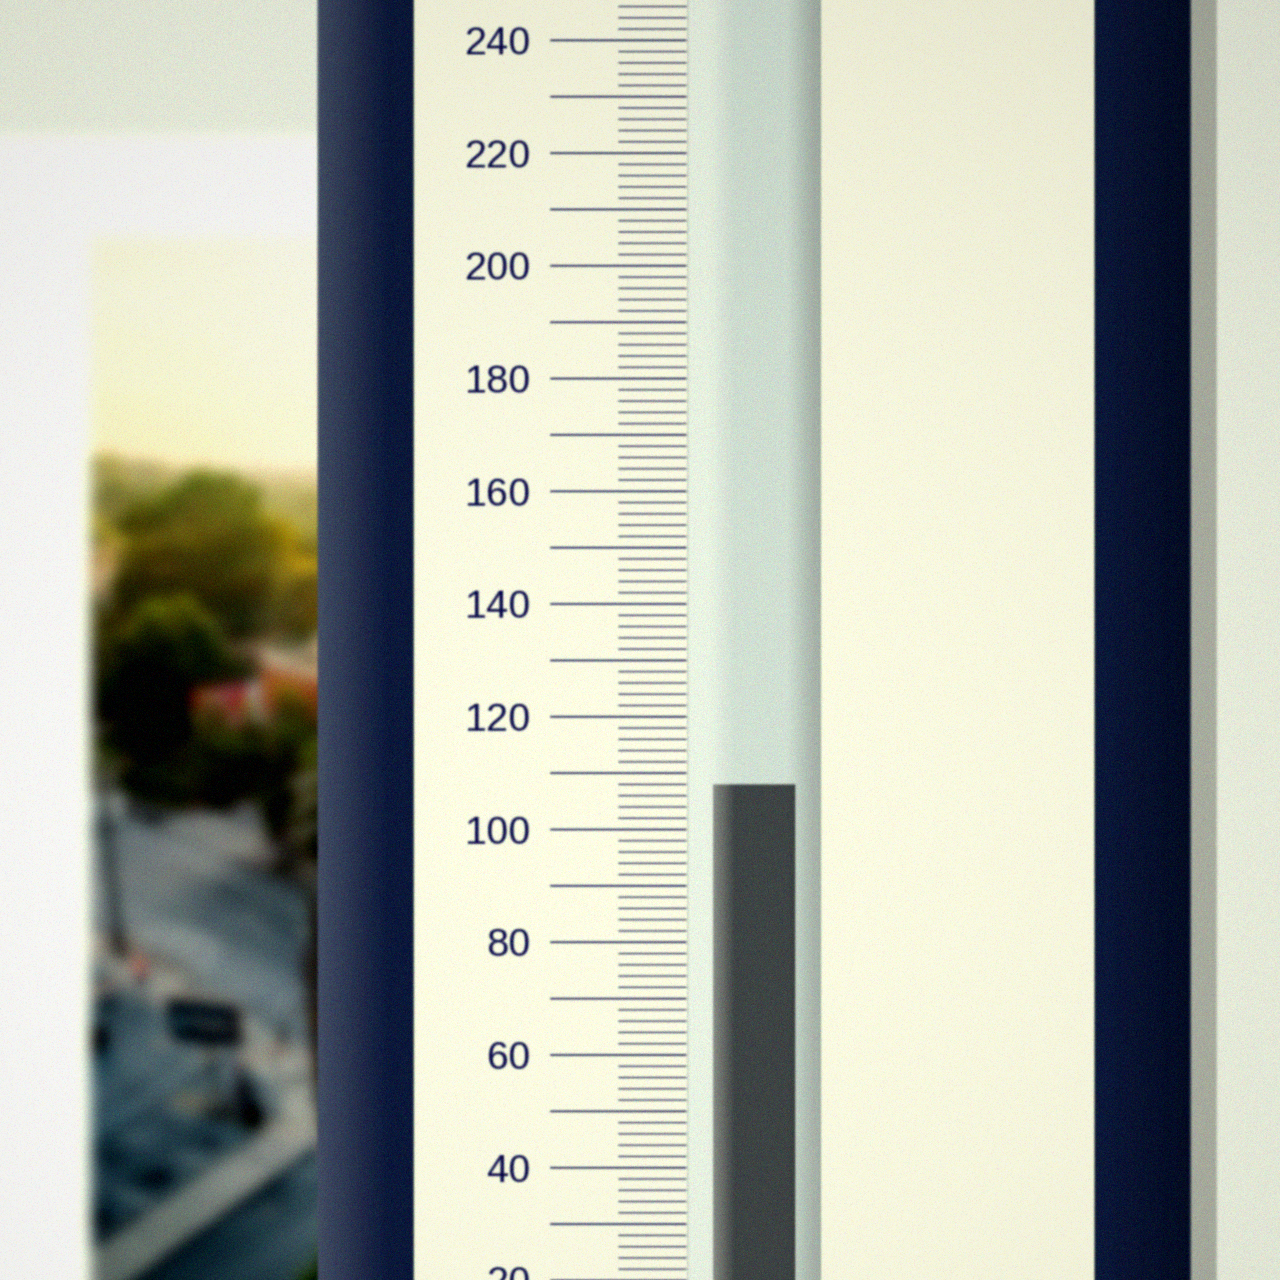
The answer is 108 mmHg
